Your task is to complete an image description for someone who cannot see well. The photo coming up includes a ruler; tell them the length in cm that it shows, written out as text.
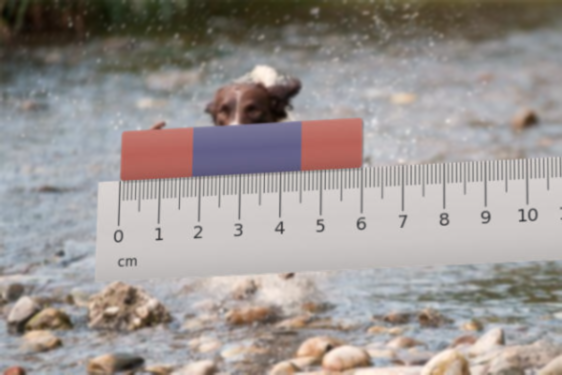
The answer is 6 cm
